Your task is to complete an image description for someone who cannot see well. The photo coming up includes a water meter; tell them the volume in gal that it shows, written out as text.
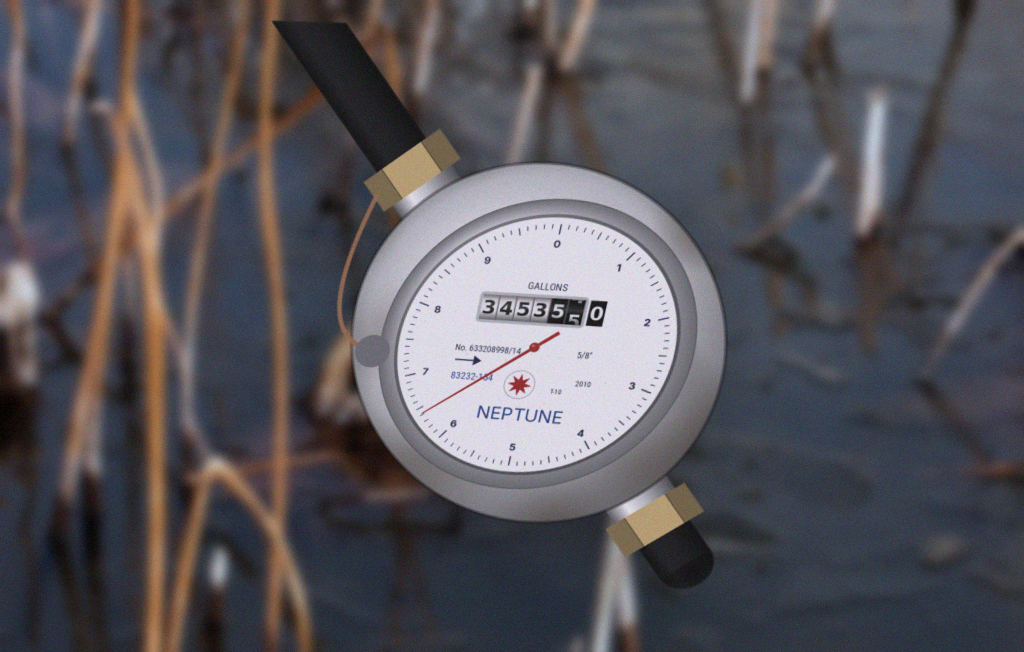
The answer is 3453546.4 gal
